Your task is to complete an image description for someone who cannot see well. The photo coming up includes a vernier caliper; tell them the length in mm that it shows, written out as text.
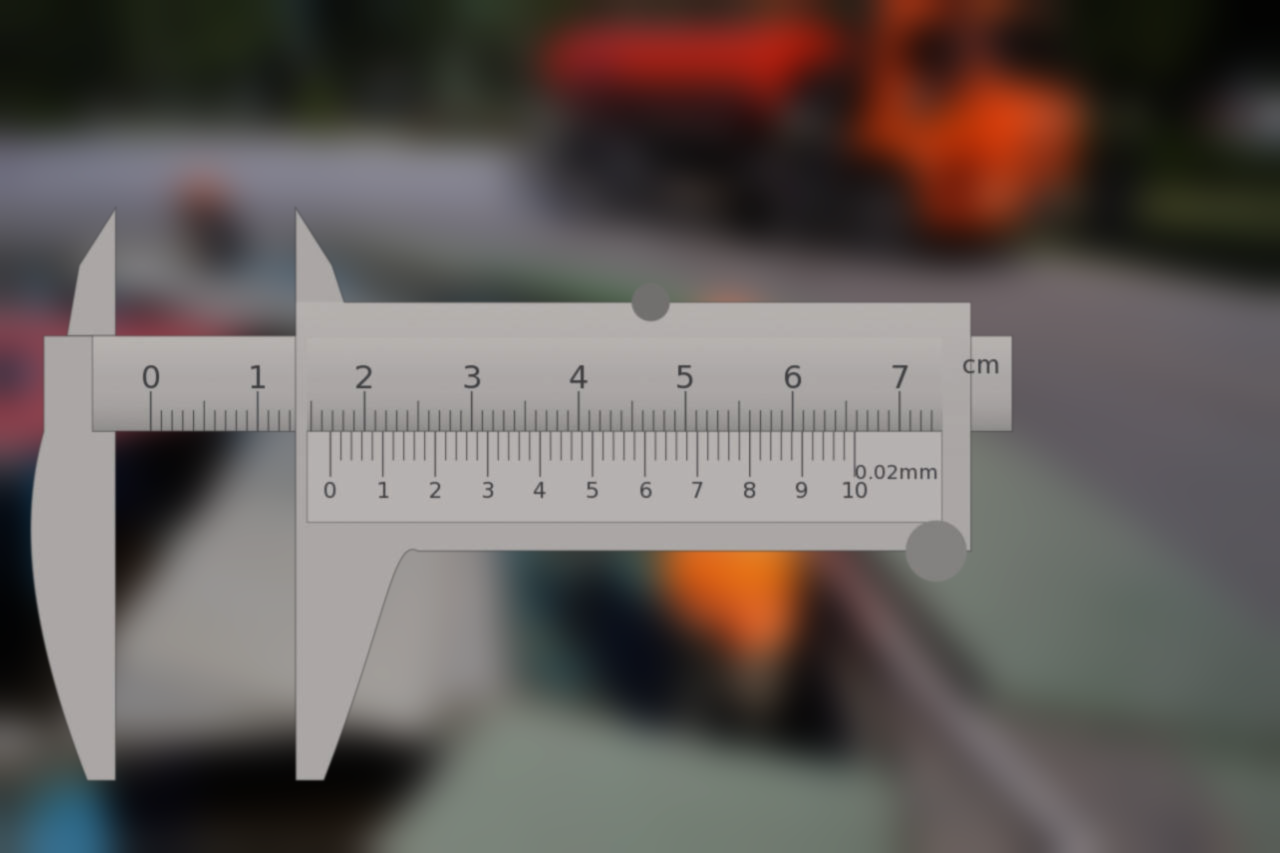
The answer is 16.8 mm
